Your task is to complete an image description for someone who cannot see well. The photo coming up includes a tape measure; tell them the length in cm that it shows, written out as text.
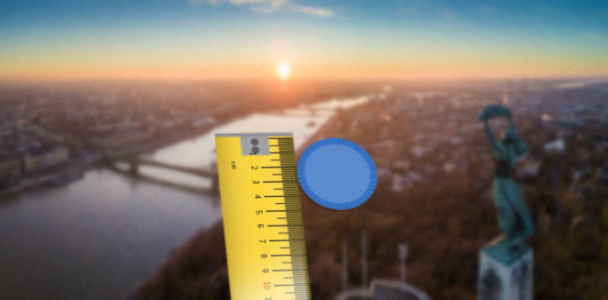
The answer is 5 cm
